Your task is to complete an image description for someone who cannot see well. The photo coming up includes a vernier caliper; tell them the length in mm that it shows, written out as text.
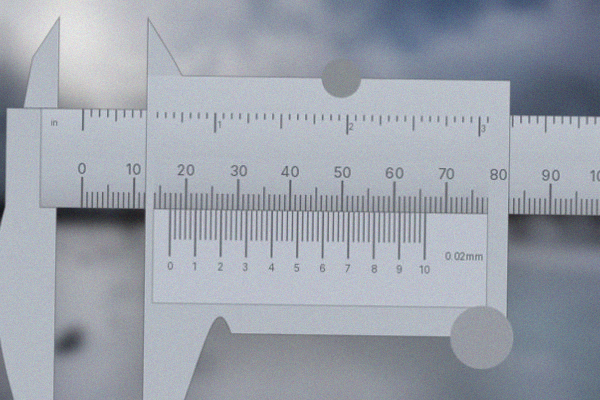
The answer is 17.0 mm
